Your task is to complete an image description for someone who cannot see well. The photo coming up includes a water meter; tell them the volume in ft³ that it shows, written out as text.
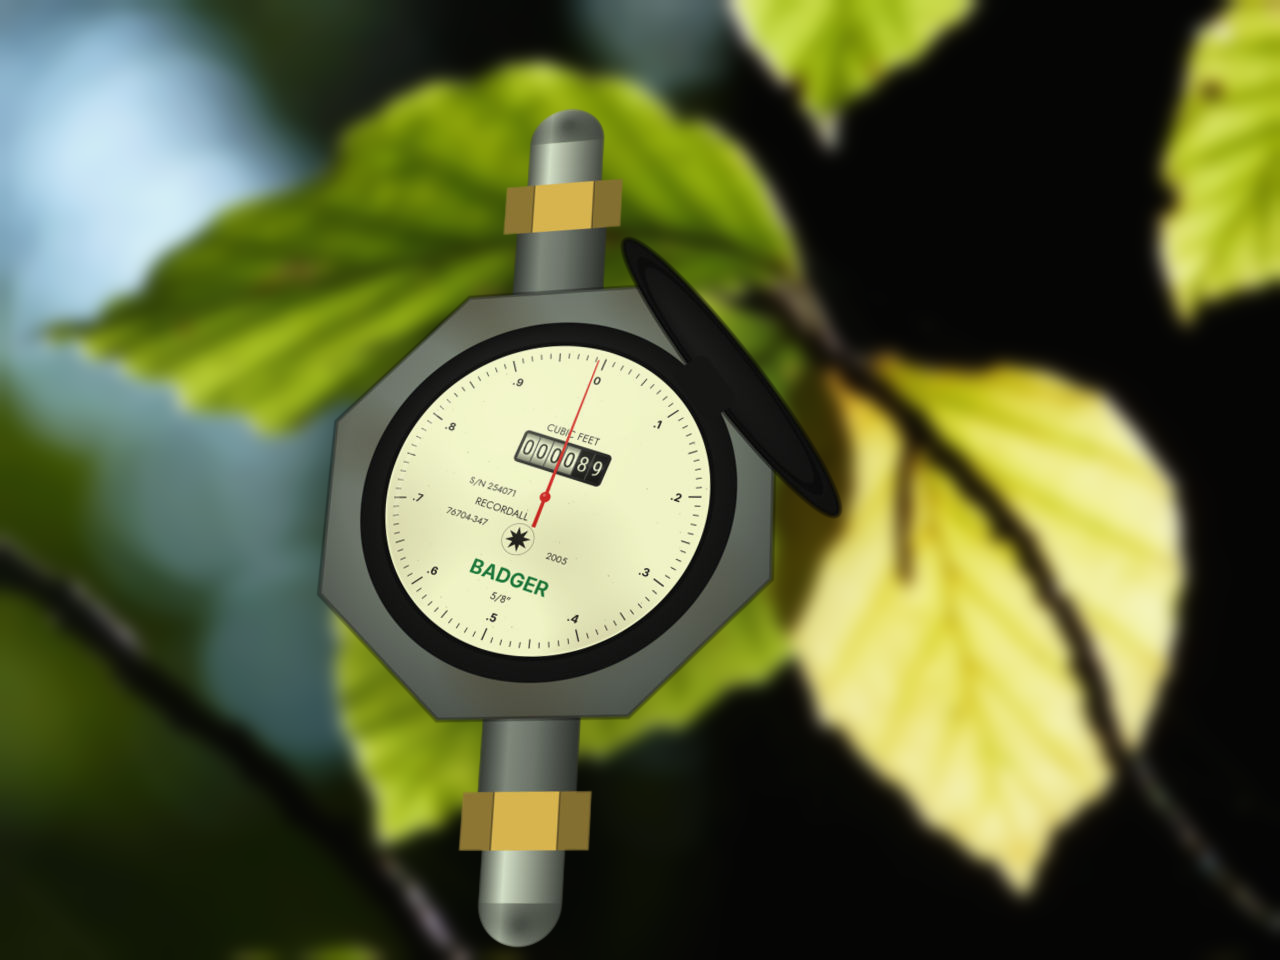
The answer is 88.99 ft³
